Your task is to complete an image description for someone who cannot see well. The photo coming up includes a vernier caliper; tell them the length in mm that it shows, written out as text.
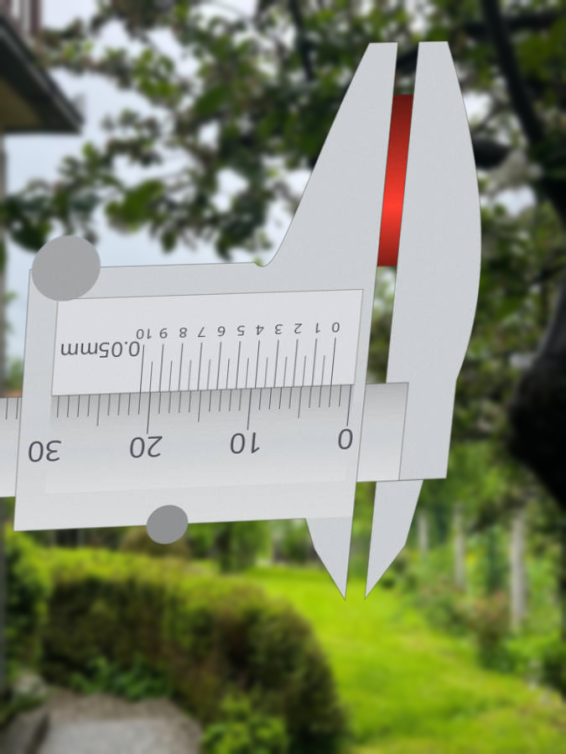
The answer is 2.0 mm
